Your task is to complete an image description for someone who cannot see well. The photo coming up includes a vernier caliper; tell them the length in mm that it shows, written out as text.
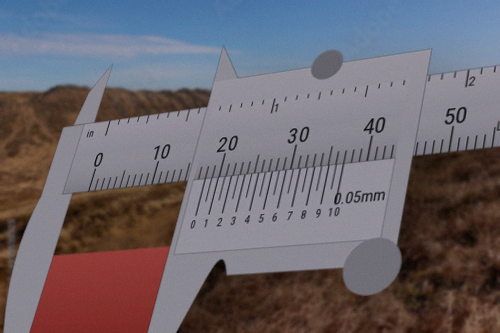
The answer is 18.0 mm
